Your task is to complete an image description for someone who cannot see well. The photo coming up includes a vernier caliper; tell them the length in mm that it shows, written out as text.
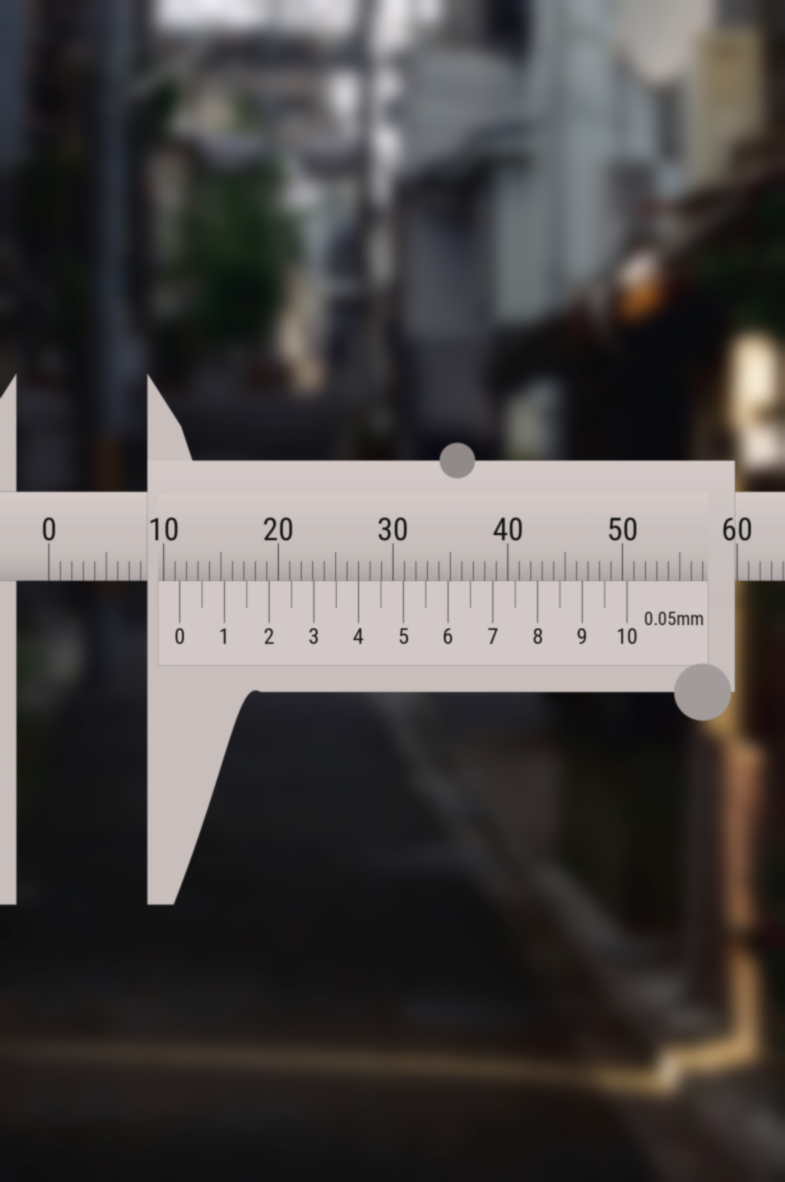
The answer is 11.4 mm
